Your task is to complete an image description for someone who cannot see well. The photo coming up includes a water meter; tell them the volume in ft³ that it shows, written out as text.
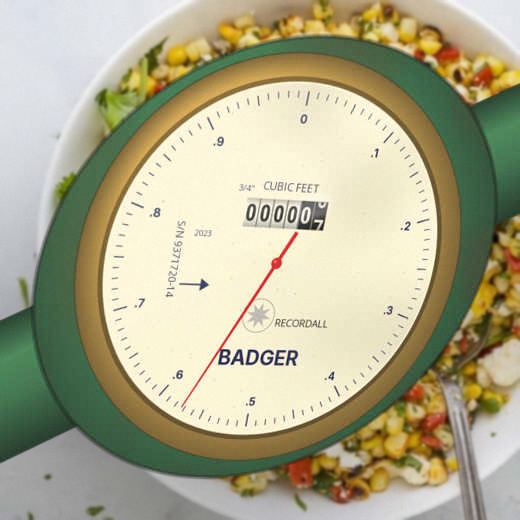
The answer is 6.57 ft³
